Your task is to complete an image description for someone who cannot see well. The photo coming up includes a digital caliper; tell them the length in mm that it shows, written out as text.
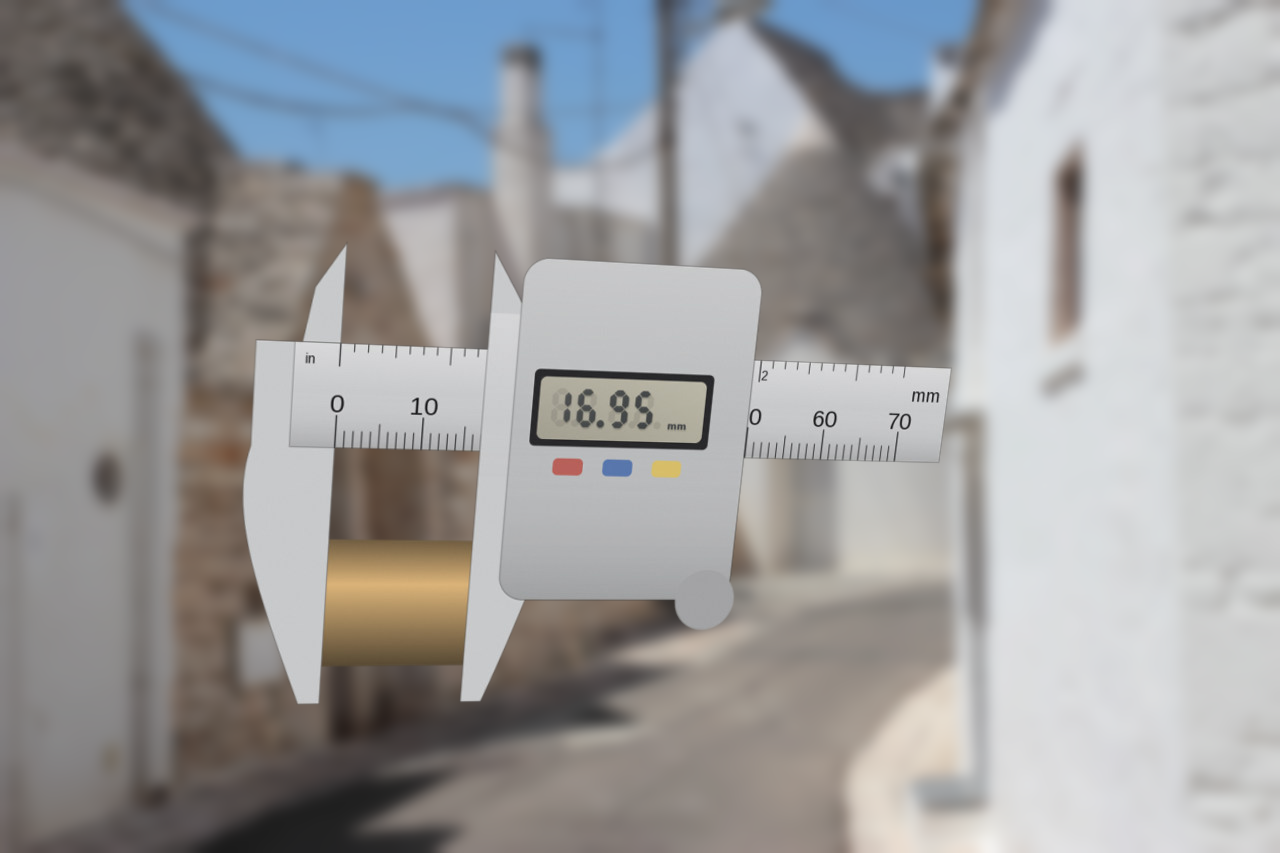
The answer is 16.95 mm
